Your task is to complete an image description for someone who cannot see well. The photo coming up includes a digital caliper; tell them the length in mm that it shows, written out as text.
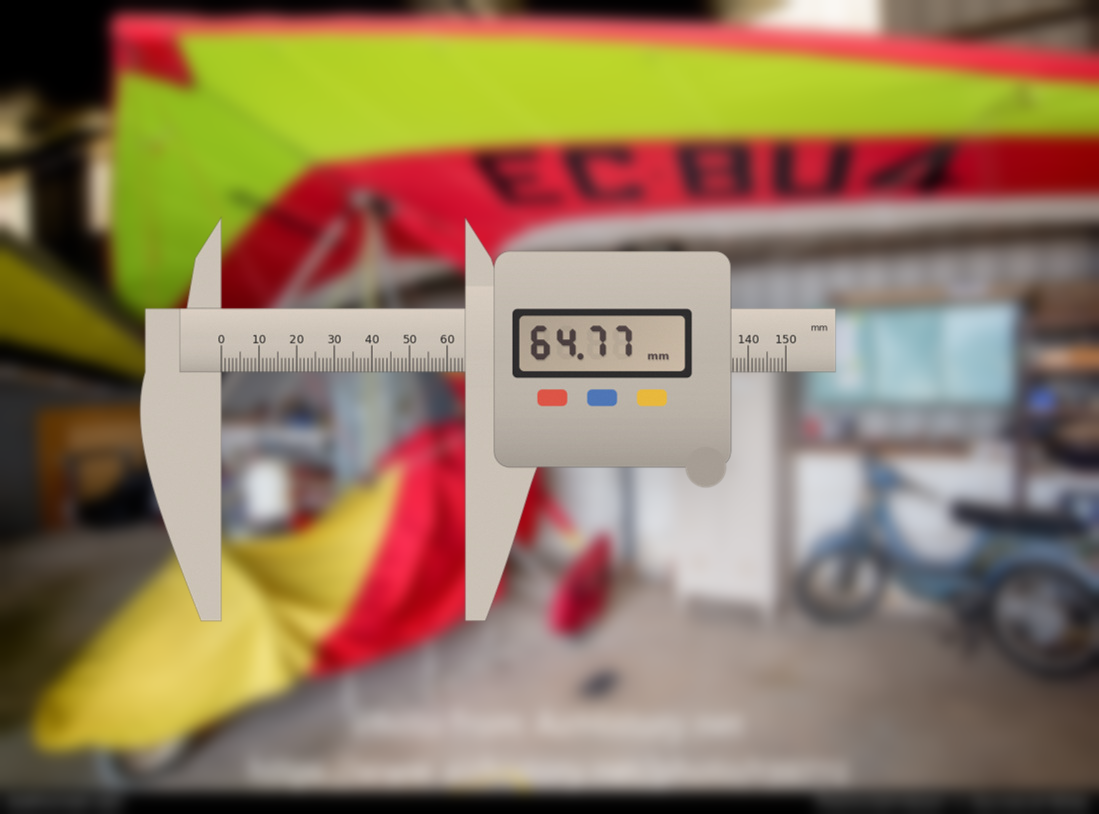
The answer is 64.77 mm
